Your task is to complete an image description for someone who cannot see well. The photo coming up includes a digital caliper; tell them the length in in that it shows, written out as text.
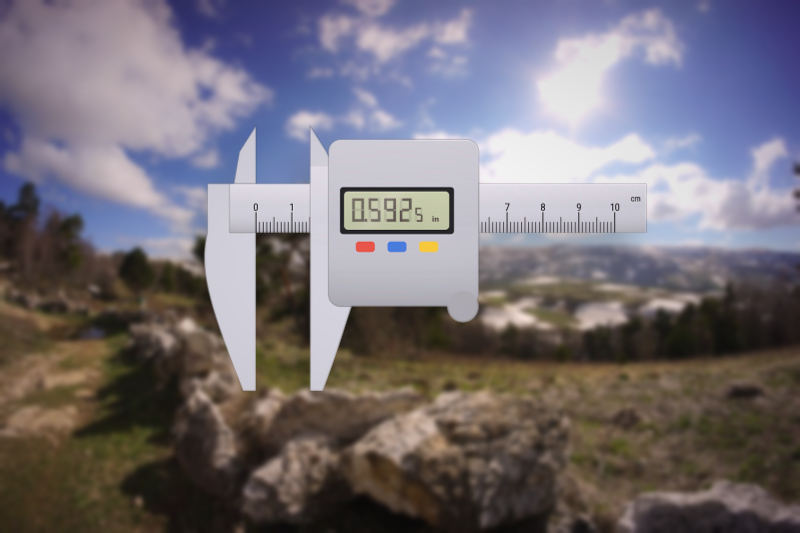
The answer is 0.5925 in
